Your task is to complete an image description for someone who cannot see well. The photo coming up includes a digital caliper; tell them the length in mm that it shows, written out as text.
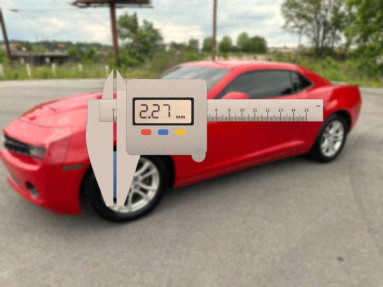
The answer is 2.27 mm
